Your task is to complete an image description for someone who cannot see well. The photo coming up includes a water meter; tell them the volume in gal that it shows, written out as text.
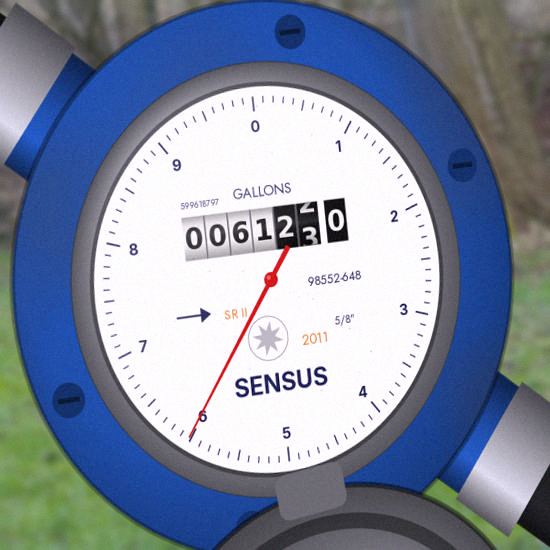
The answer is 61226.0 gal
